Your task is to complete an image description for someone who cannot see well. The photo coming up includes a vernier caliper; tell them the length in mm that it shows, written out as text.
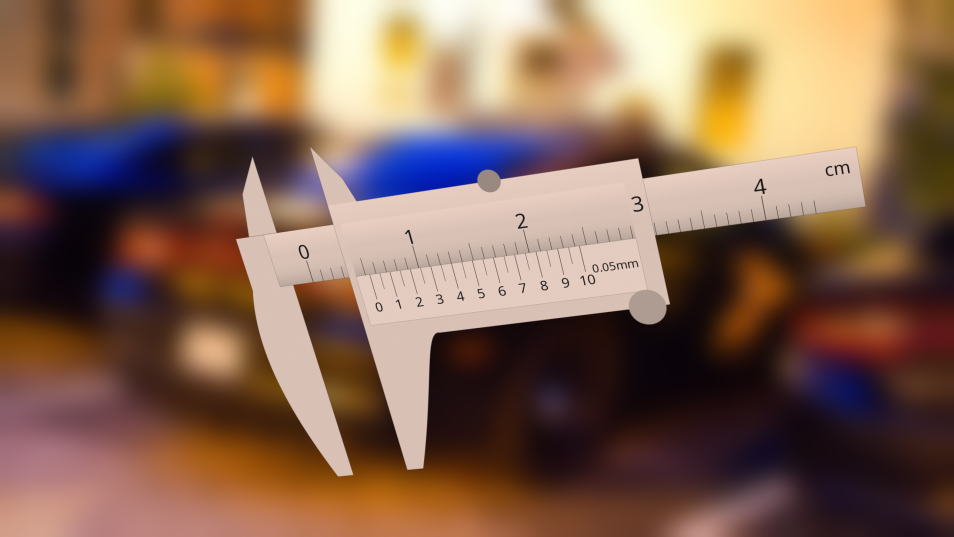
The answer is 5.4 mm
